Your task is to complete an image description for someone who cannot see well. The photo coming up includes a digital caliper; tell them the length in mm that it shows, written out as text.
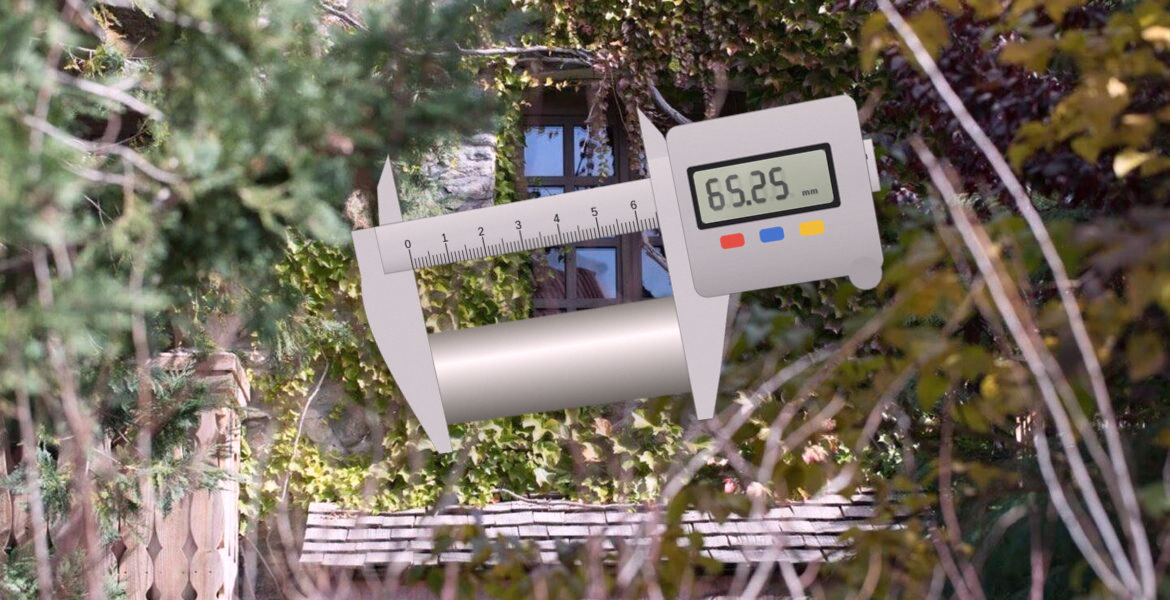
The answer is 65.25 mm
